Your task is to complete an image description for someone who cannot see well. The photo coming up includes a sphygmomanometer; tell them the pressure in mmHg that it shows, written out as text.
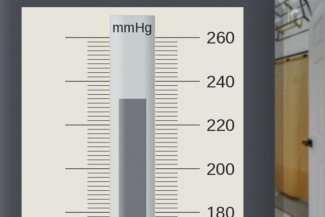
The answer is 232 mmHg
